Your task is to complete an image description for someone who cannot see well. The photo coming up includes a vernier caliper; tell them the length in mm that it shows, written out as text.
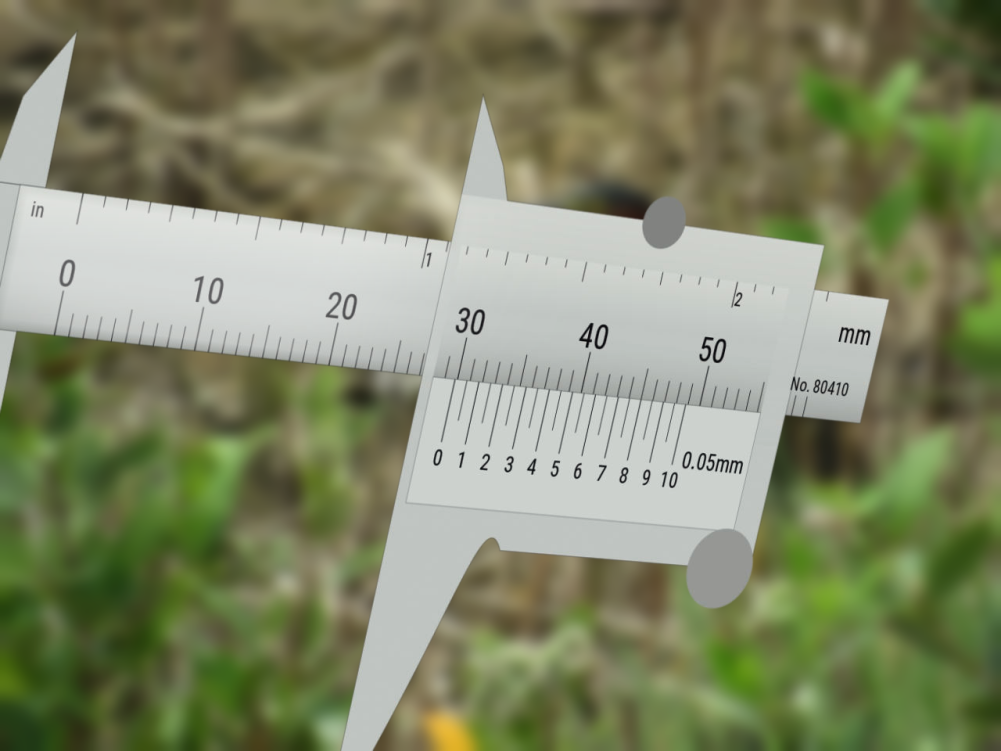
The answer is 29.8 mm
